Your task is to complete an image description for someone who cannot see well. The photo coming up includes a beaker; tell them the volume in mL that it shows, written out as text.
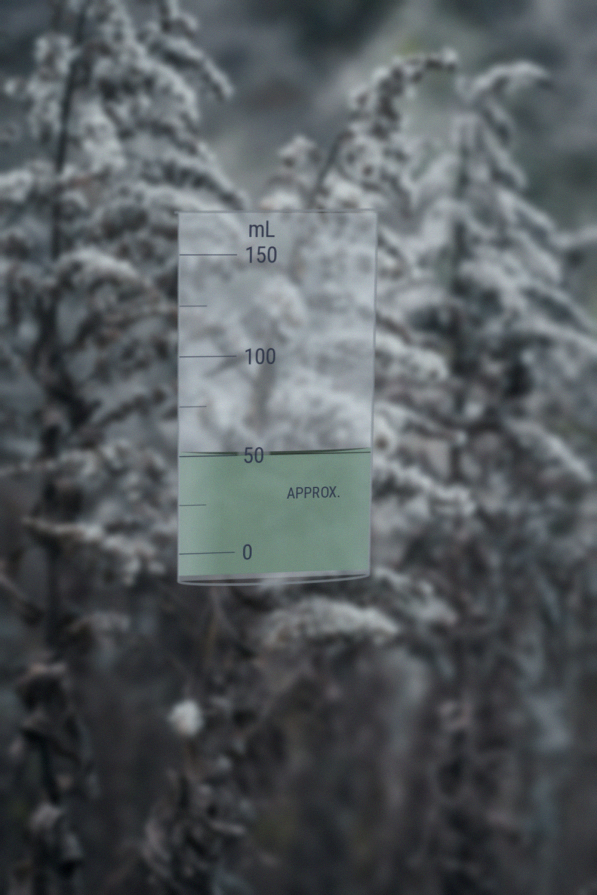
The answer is 50 mL
